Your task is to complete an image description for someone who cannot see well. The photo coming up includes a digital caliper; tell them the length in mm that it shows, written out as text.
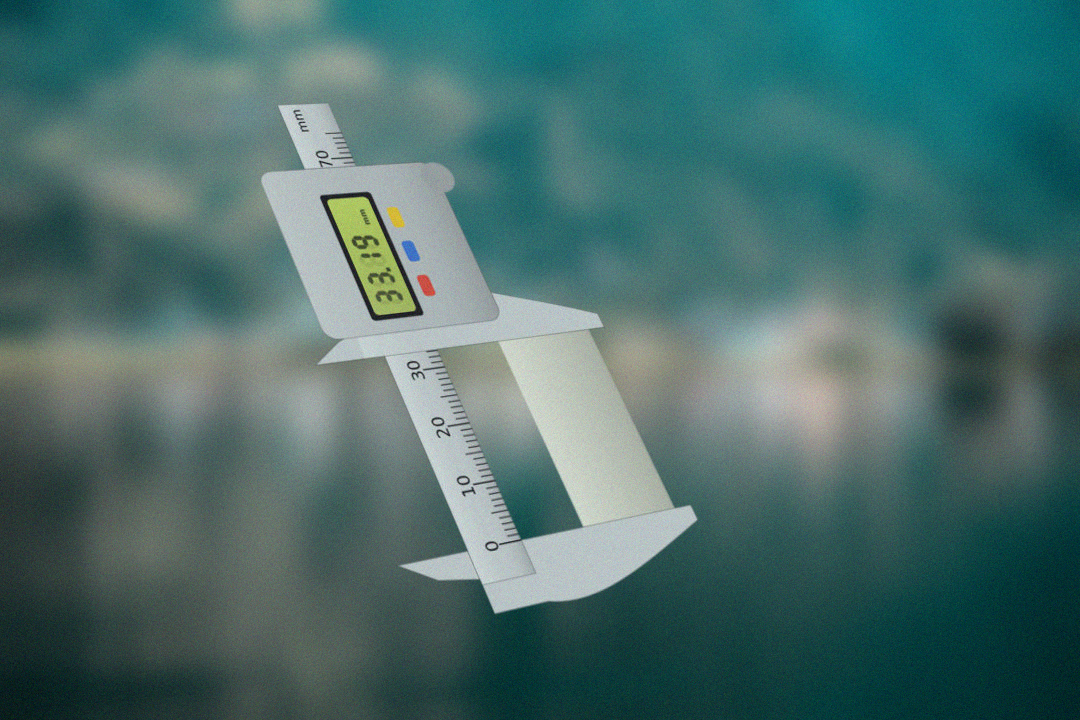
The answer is 33.19 mm
